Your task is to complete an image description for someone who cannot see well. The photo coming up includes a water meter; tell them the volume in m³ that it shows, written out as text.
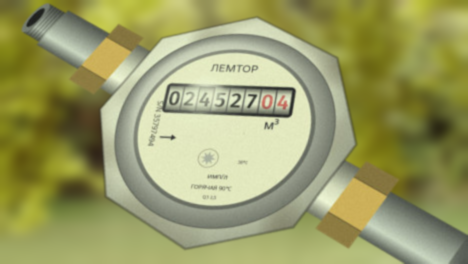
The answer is 24527.04 m³
